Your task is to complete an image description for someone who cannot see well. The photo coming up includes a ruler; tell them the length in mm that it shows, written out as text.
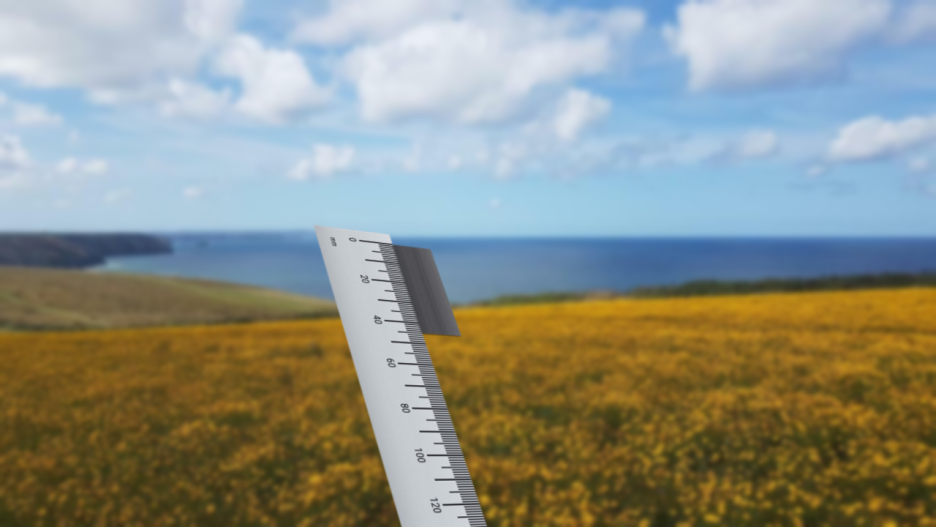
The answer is 45 mm
